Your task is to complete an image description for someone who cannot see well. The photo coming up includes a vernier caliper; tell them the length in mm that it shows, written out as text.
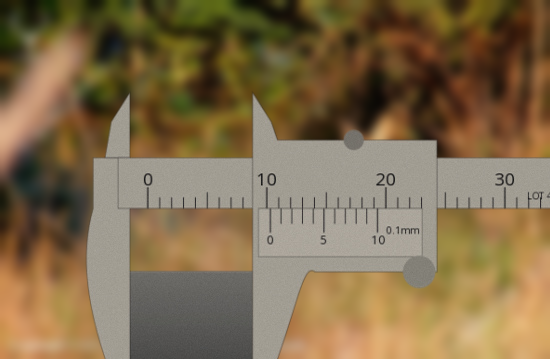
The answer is 10.3 mm
